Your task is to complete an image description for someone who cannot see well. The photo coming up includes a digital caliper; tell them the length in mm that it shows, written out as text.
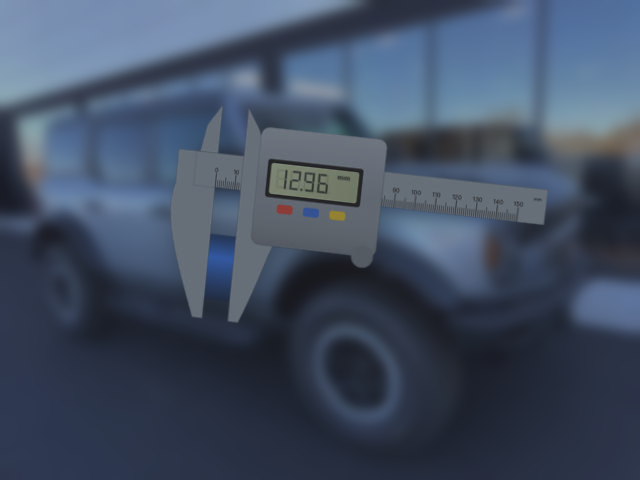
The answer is 12.96 mm
